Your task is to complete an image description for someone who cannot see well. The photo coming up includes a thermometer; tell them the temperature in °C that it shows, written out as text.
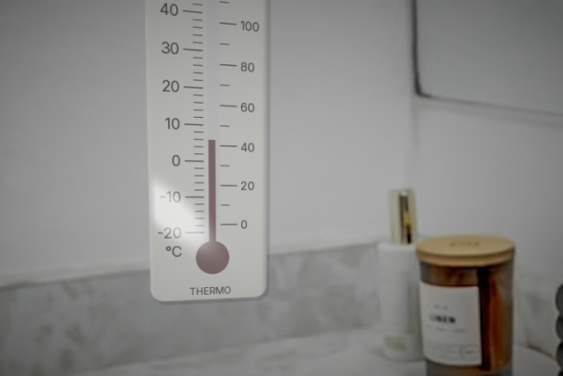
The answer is 6 °C
